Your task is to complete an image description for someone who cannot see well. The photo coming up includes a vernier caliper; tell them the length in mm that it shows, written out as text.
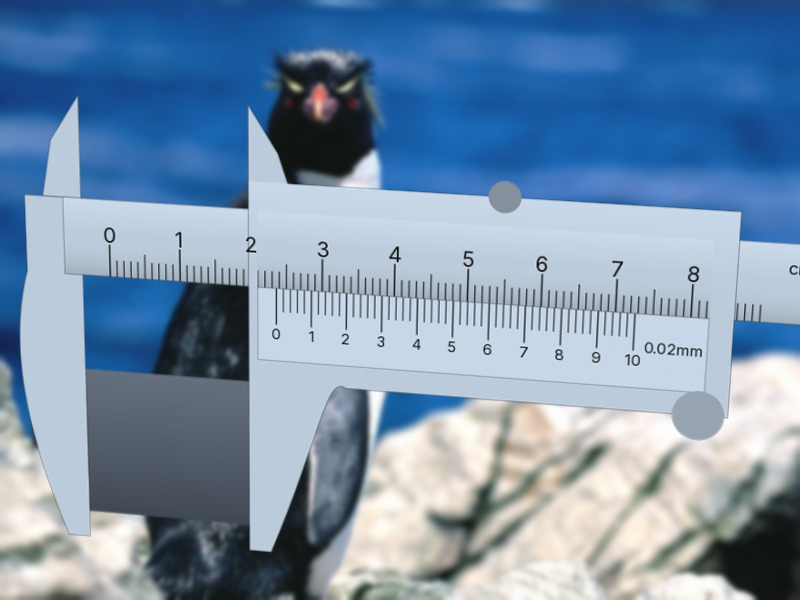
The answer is 23.6 mm
